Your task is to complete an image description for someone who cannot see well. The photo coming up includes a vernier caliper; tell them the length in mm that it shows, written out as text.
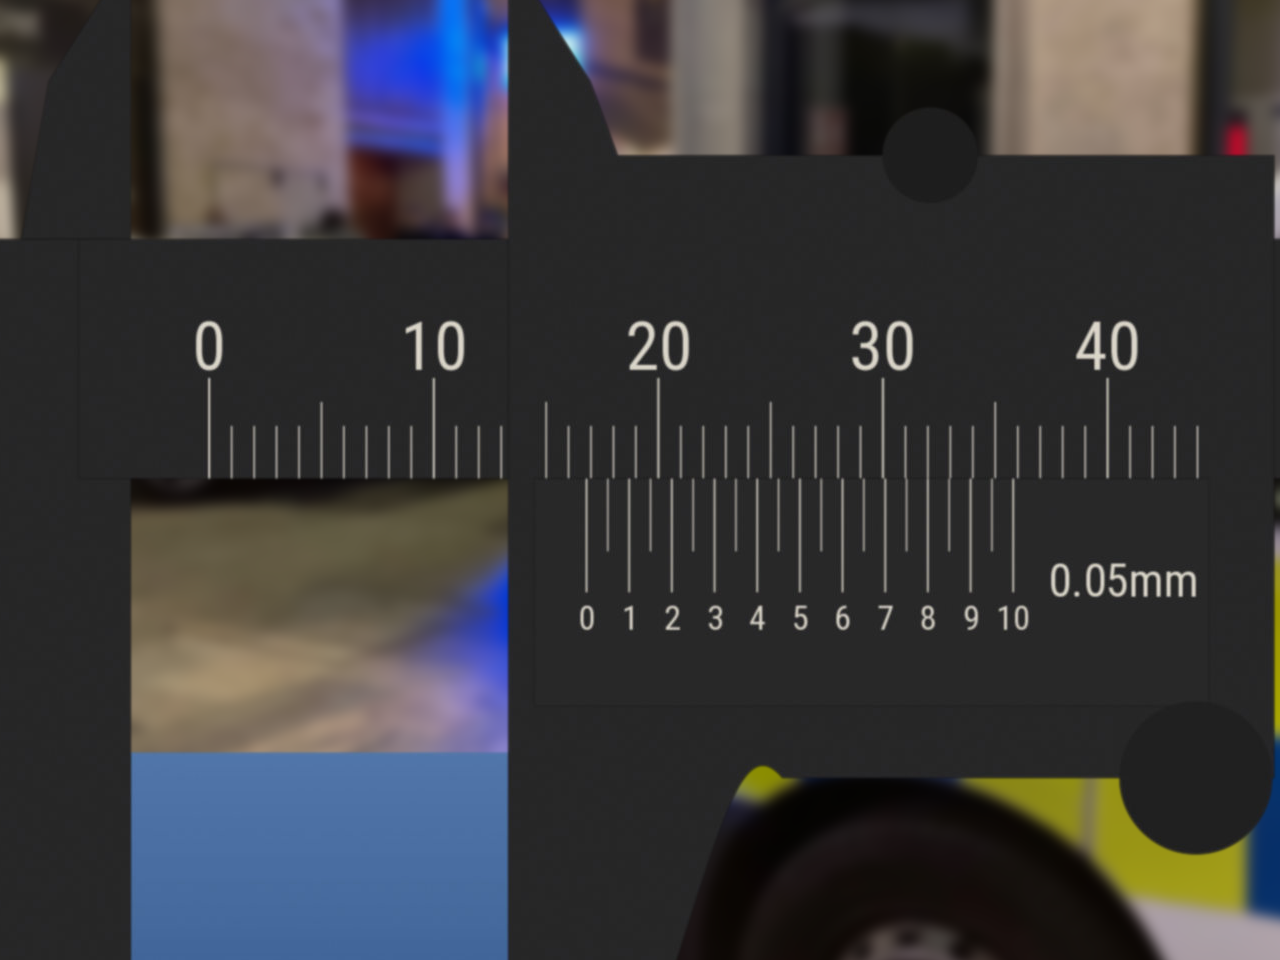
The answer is 16.8 mm
